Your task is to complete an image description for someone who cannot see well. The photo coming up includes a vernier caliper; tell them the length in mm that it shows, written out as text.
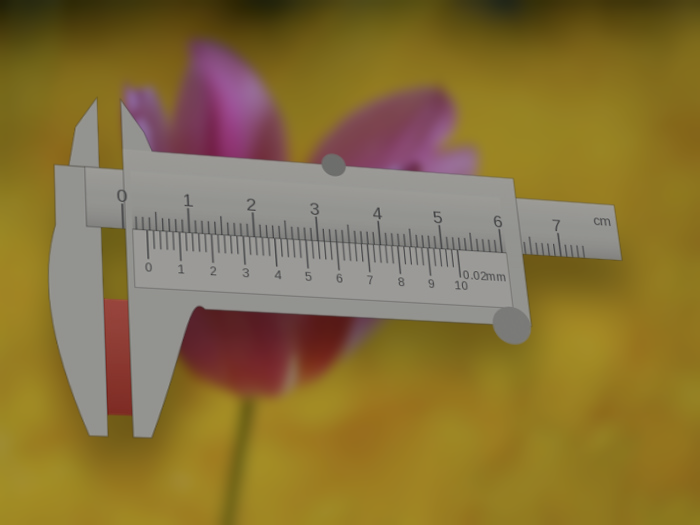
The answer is 3.6 mm
